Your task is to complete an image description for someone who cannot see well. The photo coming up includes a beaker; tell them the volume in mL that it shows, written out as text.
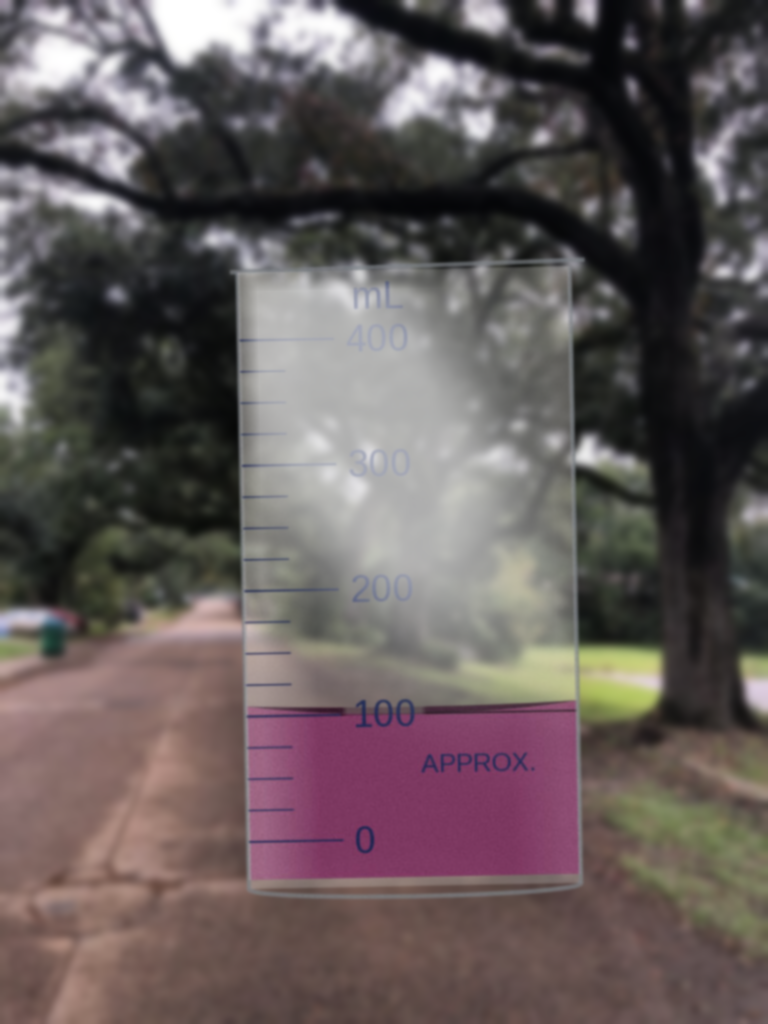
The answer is 100 mL
